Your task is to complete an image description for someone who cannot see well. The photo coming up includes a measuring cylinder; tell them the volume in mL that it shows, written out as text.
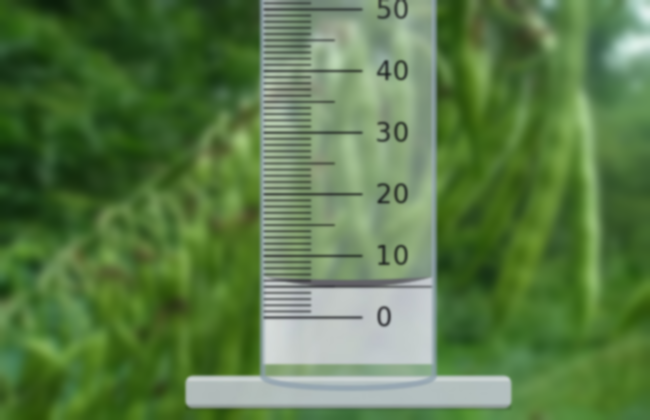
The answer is 5 mL
